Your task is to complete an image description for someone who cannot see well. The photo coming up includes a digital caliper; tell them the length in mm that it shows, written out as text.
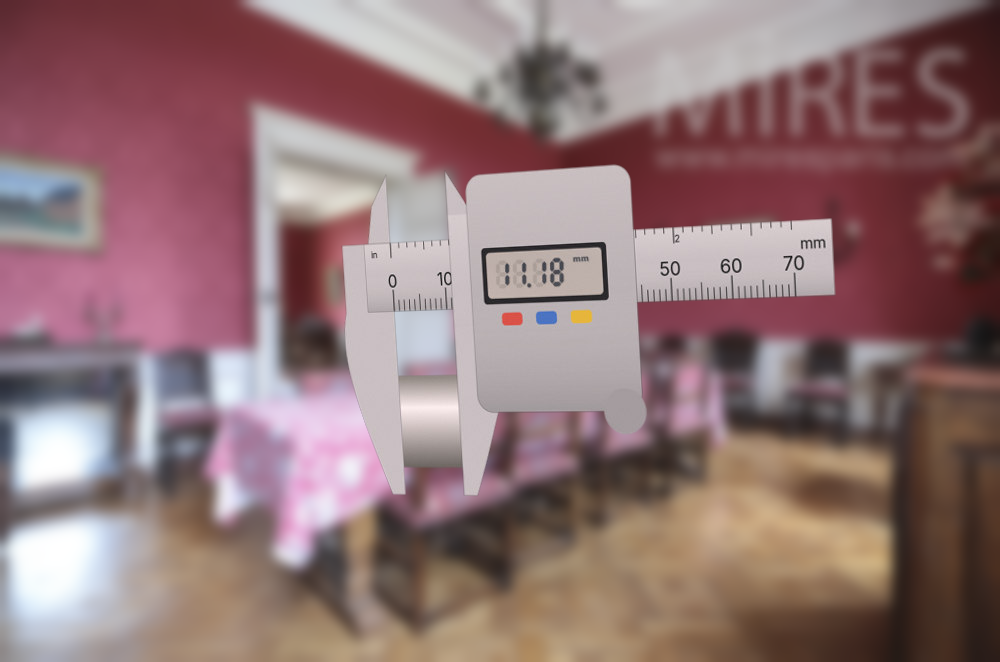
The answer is 11.18 mm
